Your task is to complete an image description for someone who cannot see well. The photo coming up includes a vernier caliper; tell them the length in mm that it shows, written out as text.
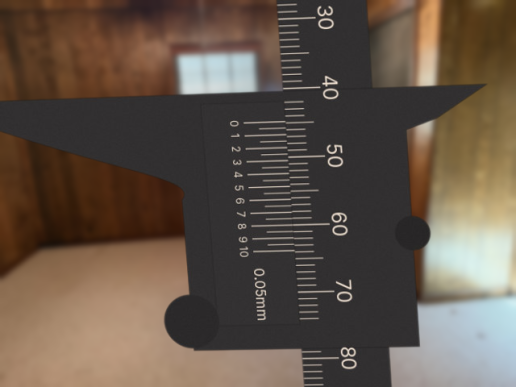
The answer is 44.8 mm
